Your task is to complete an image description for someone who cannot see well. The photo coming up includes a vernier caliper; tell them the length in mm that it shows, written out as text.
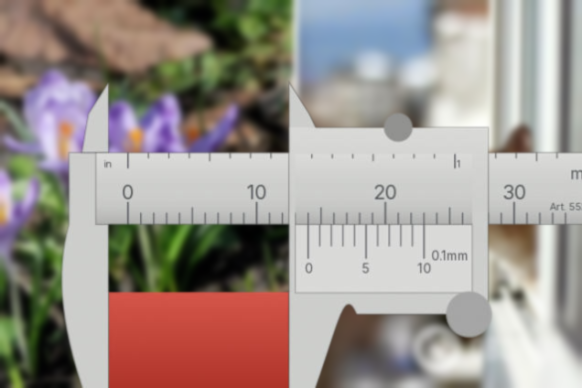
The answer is 14.0 mm
